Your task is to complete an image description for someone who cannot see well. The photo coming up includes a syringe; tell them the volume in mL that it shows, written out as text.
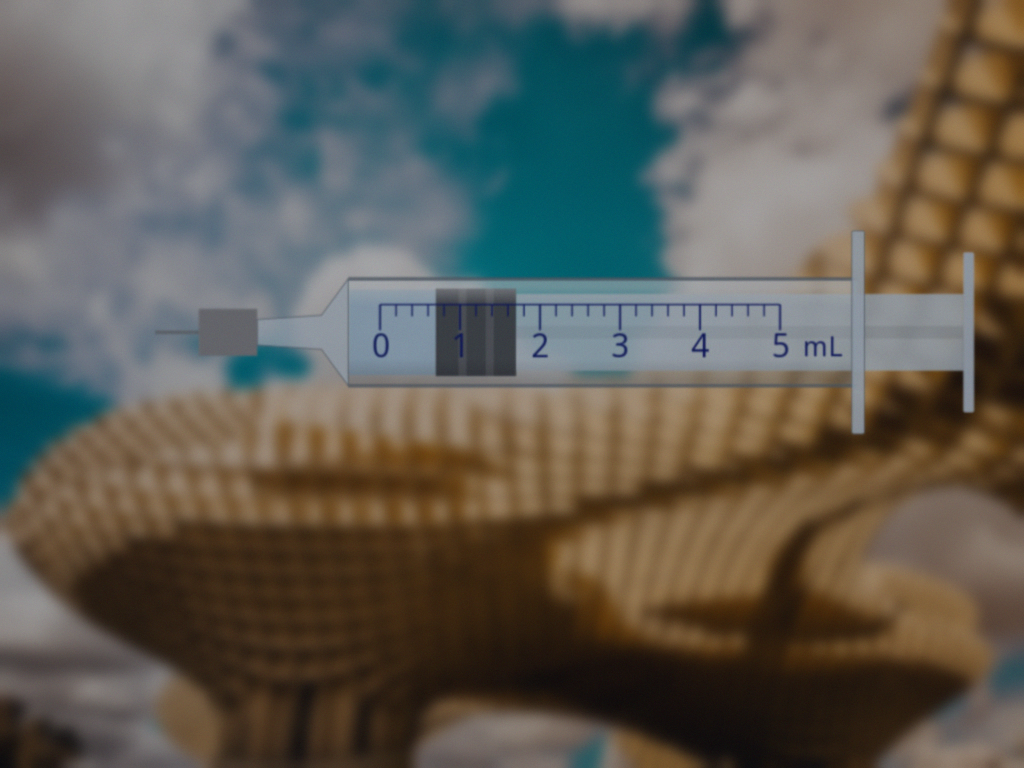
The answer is 0.7 mL
